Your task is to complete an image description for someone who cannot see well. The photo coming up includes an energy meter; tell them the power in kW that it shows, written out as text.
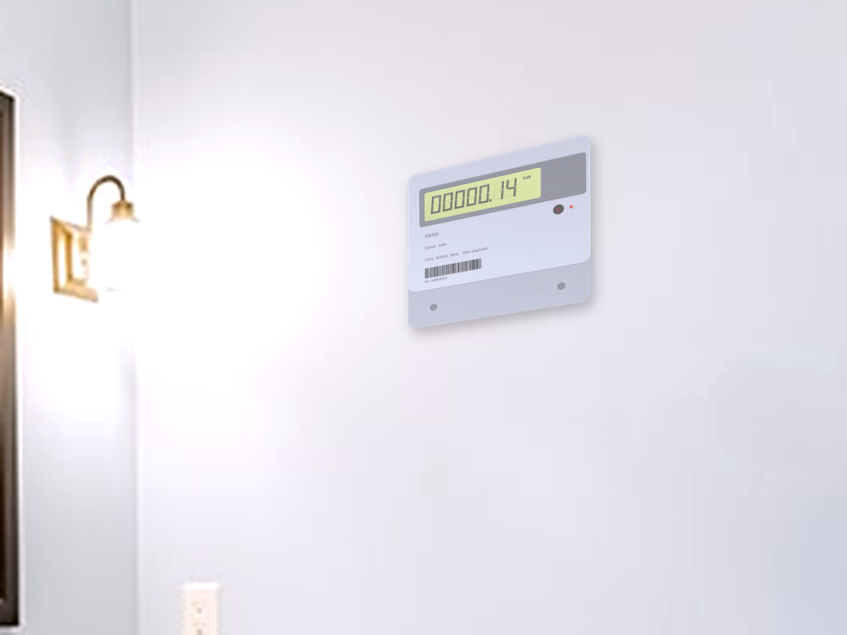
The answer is 0.14 kW
